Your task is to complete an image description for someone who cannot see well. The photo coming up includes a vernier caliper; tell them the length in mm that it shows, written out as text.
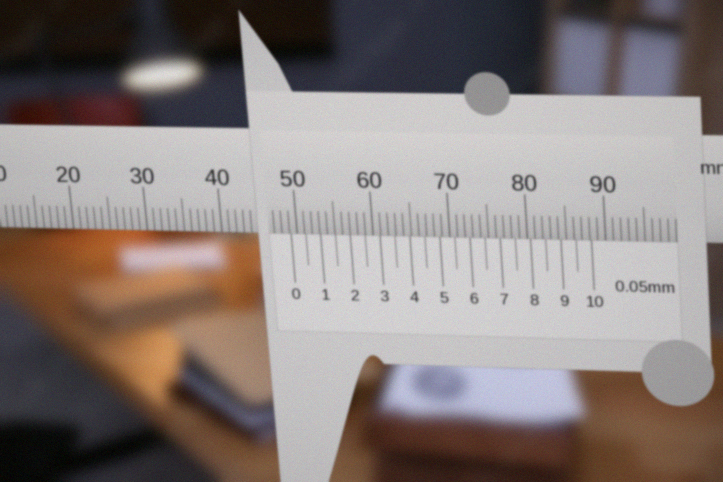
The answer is 49.2 mm
